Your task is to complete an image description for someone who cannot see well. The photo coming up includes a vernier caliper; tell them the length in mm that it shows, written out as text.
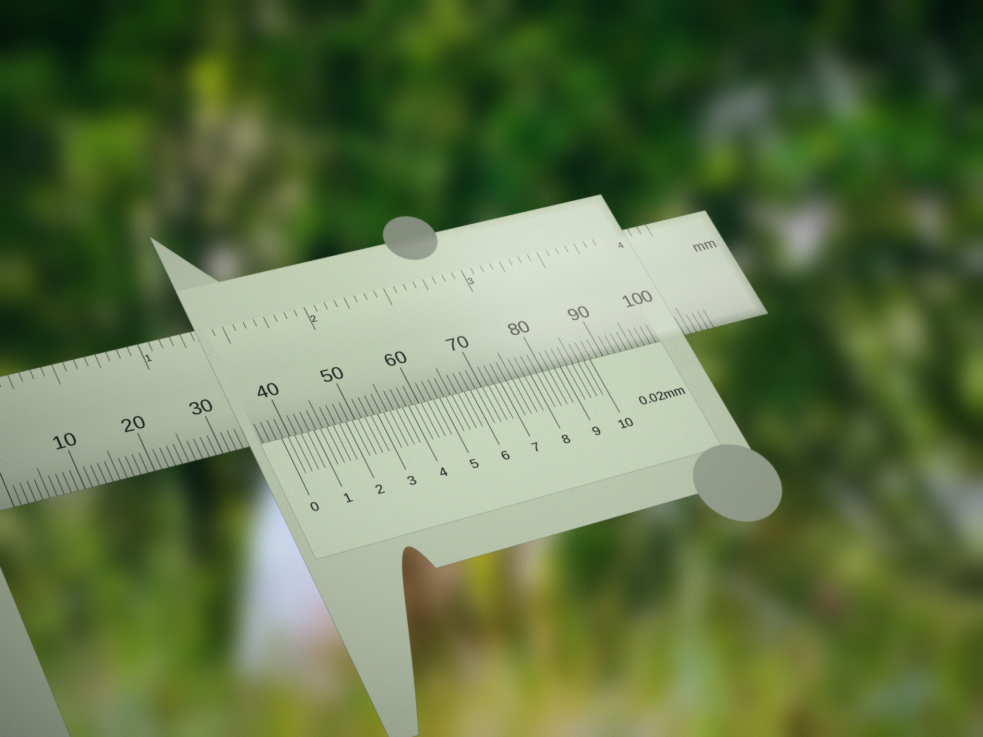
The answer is 38.8 mm
